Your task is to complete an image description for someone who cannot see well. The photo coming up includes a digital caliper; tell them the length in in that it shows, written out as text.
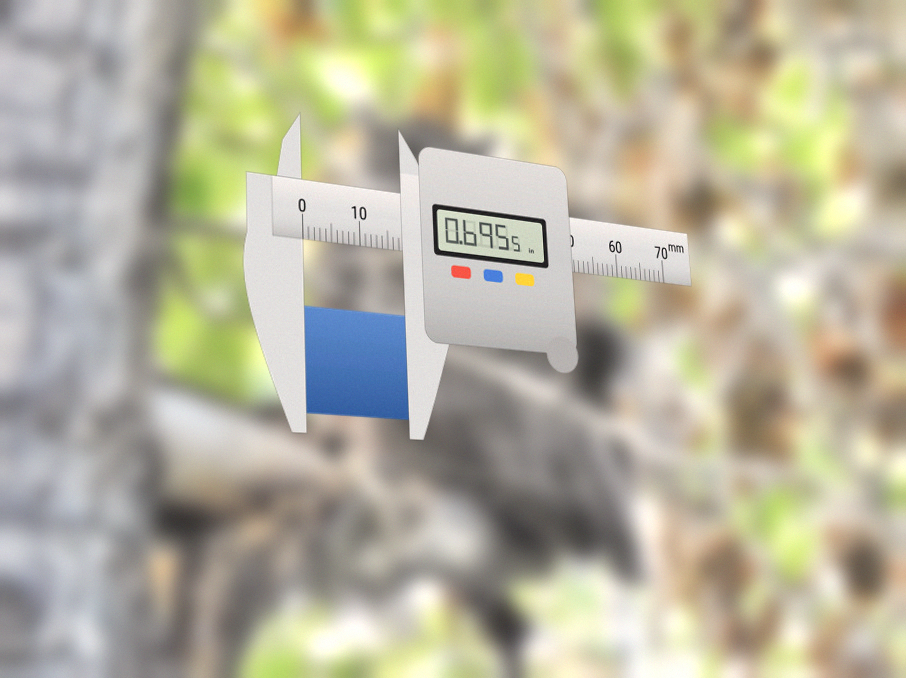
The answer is 0.6955 in
